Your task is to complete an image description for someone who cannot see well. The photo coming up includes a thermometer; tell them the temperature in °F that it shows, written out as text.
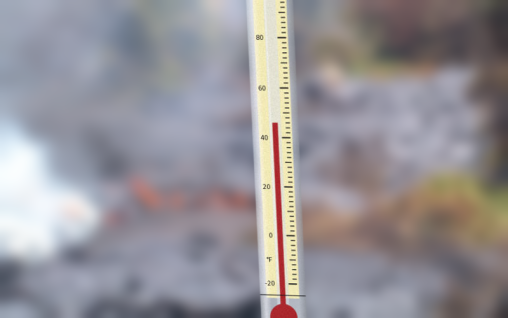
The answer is 46 °F
